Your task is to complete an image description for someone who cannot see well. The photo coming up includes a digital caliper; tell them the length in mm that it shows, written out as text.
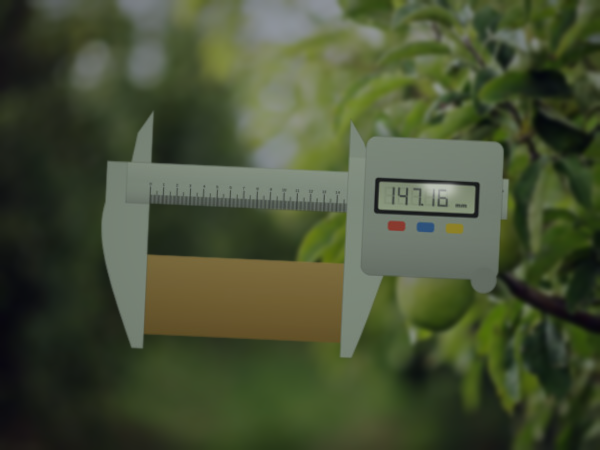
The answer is 147.16 mm
